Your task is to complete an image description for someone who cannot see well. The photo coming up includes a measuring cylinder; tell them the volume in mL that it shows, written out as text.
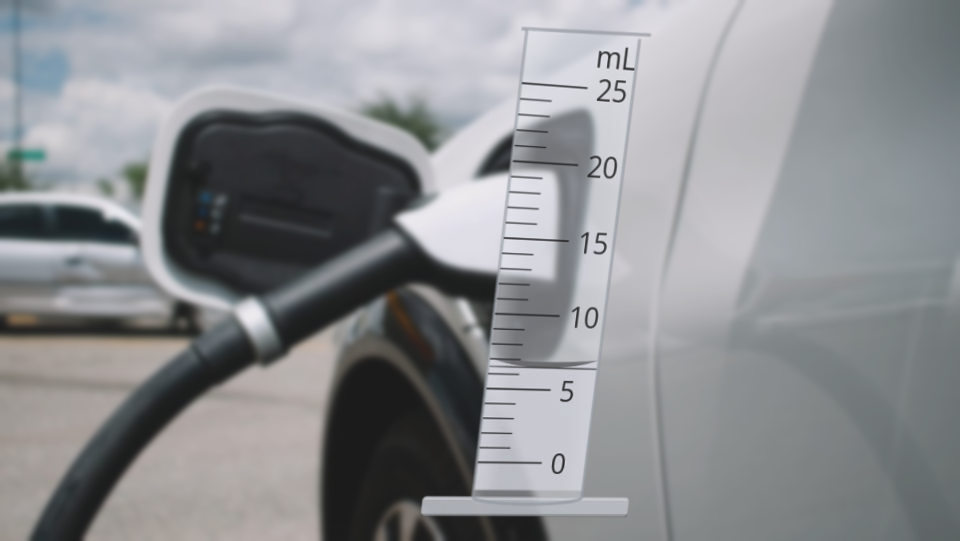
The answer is 6.5 mL
